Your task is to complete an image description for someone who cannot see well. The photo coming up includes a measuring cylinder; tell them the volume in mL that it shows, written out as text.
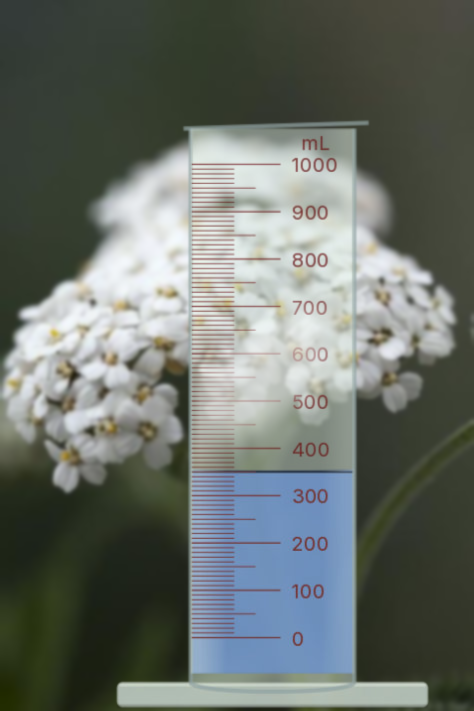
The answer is 350 mL
